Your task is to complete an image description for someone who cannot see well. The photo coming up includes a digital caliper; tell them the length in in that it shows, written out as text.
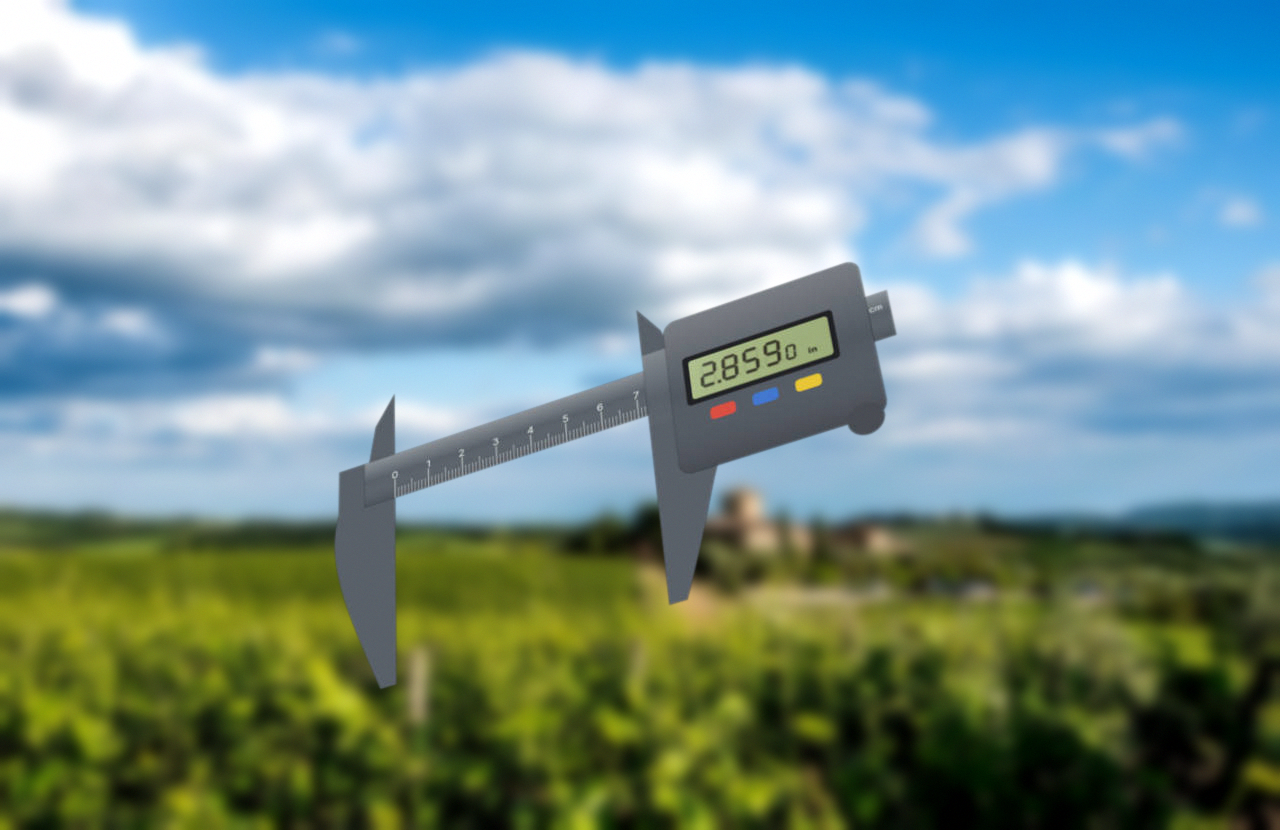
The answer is 2.8590 in
